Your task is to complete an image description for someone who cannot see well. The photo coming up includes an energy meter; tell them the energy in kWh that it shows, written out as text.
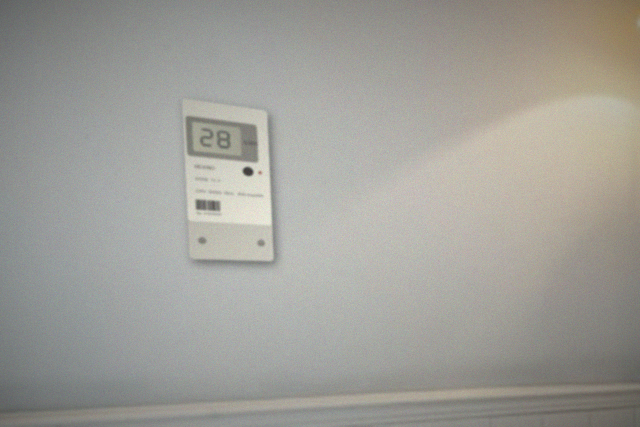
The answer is 28 kWh
